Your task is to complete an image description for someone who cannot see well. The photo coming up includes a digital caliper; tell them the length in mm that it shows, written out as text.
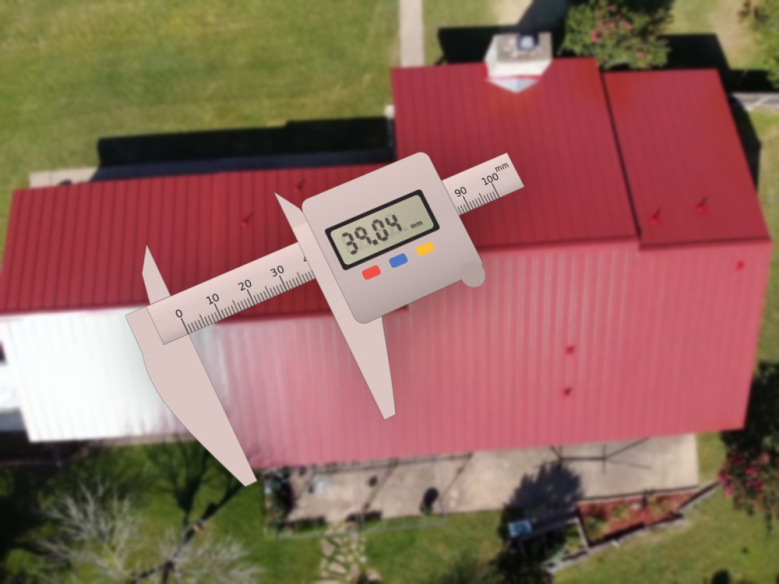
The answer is 39.04 mm
